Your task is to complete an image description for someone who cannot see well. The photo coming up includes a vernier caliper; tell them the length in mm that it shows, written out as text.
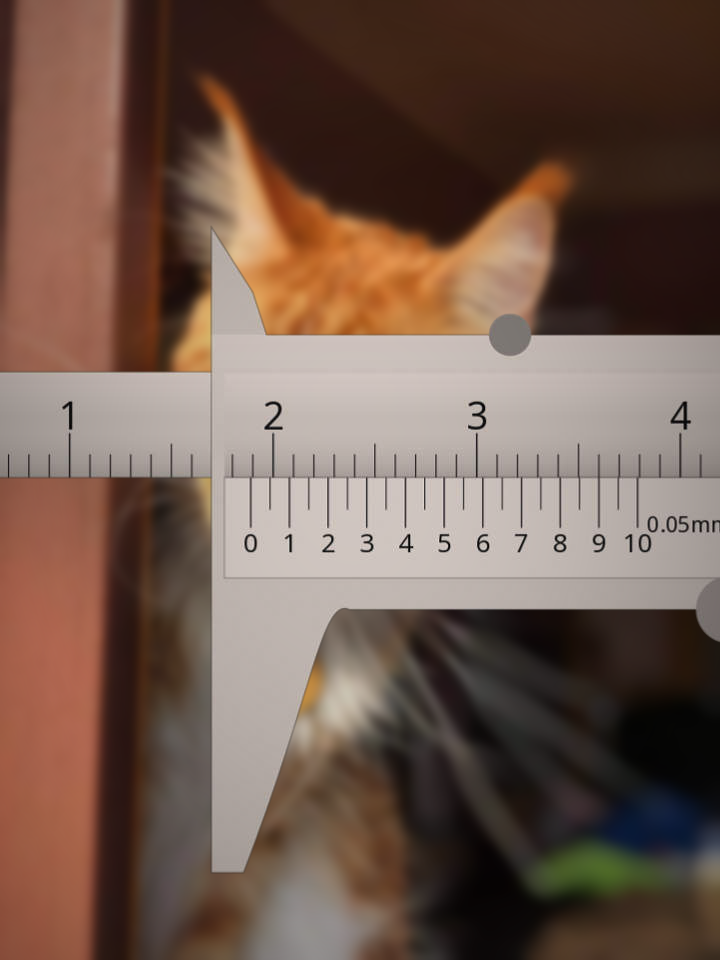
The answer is 18.9 mm
